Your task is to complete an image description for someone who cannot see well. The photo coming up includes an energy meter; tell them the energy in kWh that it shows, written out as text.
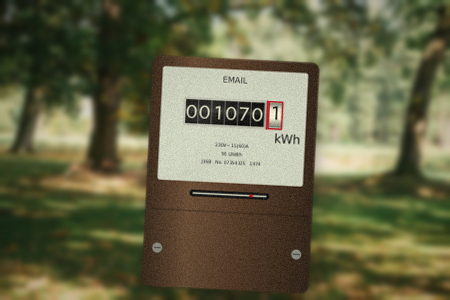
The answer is 1070.1 kWh
